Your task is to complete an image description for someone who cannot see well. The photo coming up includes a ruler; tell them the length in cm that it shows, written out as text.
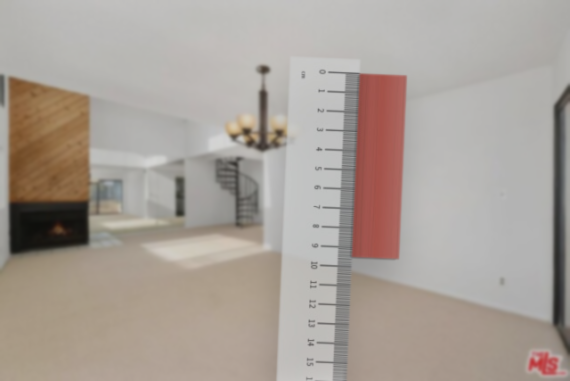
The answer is 9.5 cm
